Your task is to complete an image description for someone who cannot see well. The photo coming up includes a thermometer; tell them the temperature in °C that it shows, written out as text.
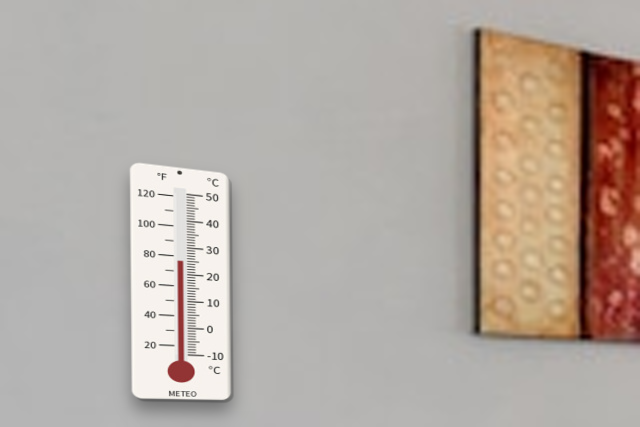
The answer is 25 °C
